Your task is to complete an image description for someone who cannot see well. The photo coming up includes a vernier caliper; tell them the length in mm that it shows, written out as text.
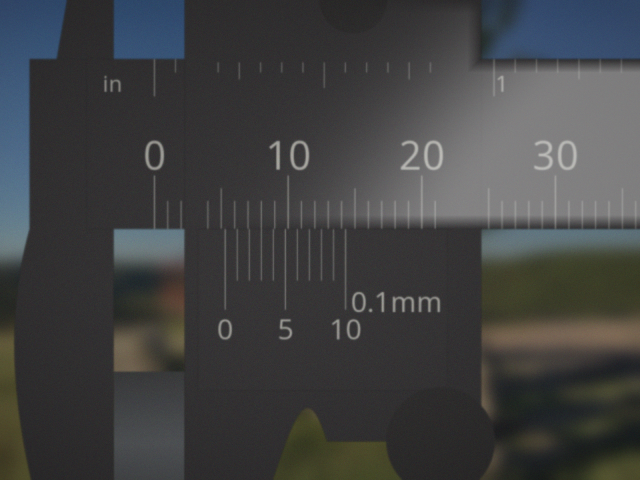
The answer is 5.3 mm
